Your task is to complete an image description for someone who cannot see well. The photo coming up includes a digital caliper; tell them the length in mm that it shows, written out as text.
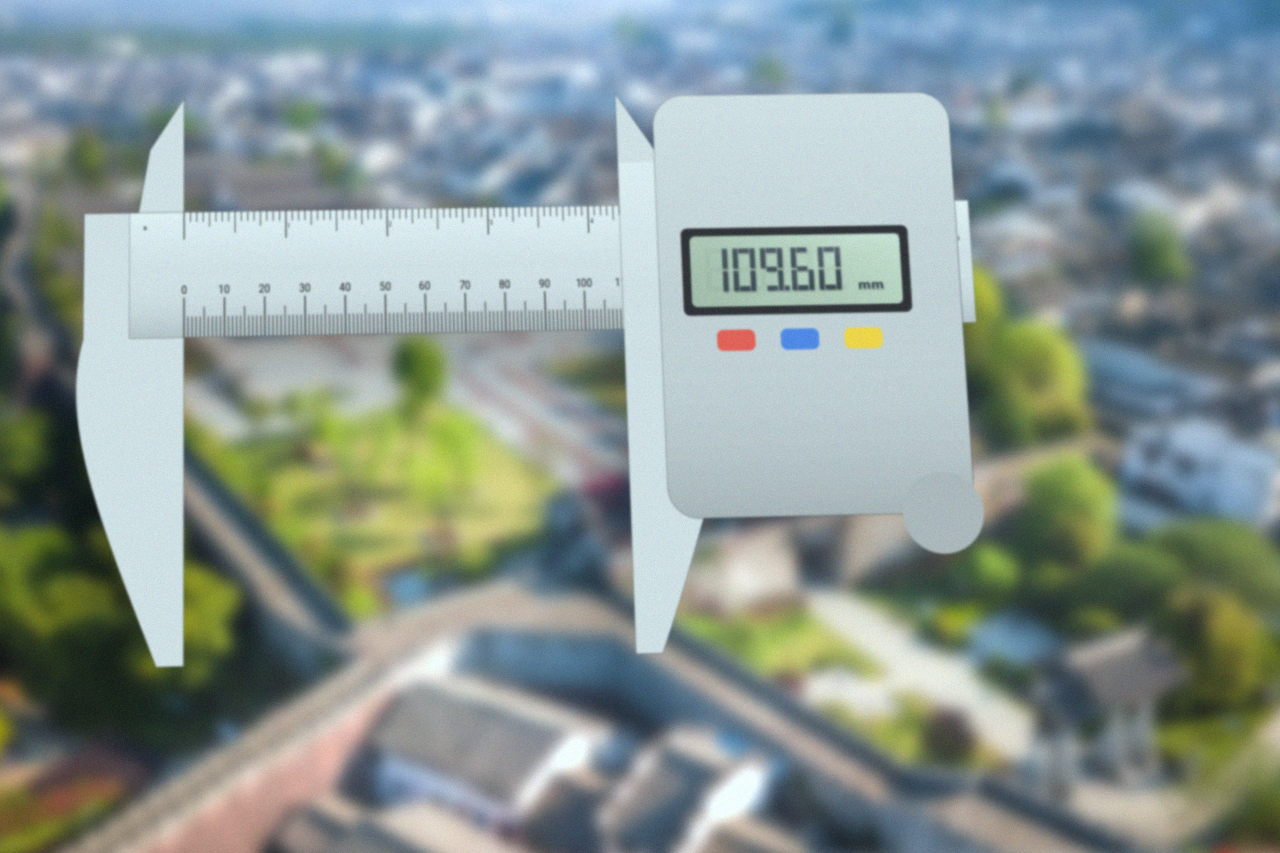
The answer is 109.60 mm
